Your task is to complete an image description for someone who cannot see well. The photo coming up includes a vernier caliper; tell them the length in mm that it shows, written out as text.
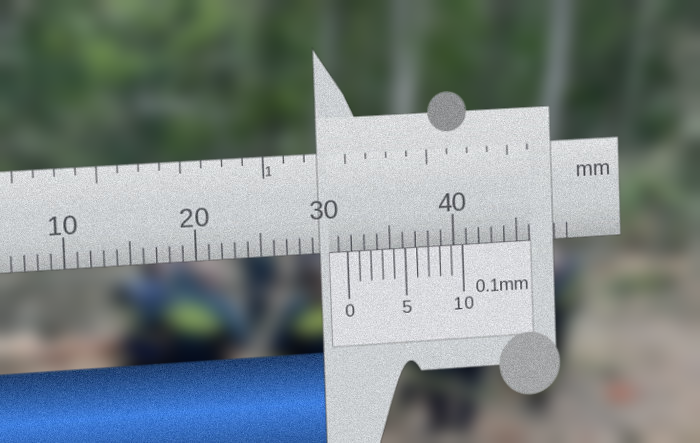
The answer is 31.7 mm
